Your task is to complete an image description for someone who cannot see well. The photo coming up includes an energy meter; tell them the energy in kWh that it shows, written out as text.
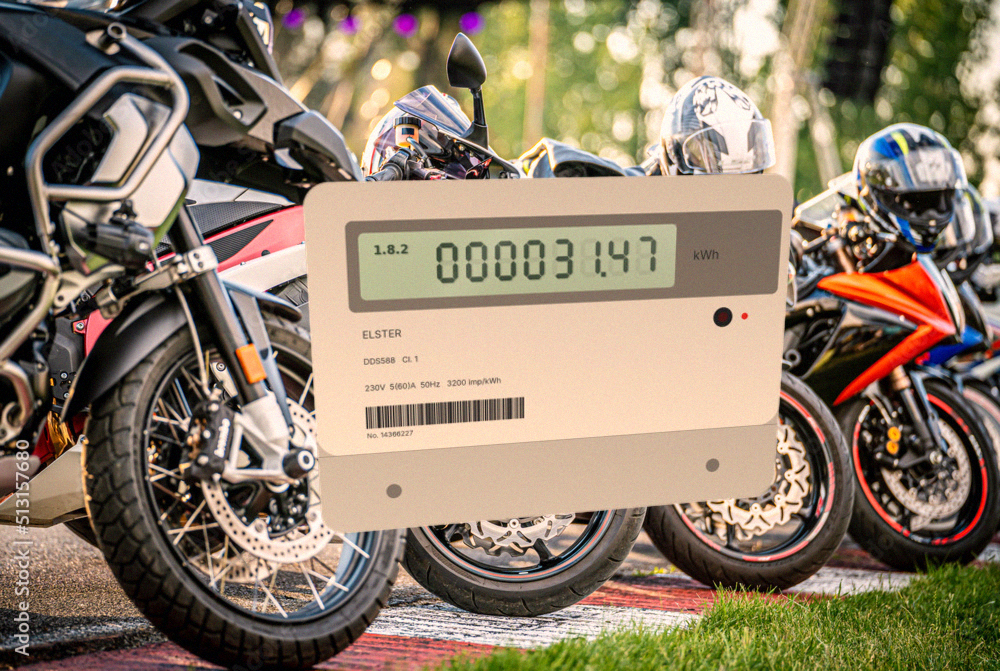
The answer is 31.47 kWh
